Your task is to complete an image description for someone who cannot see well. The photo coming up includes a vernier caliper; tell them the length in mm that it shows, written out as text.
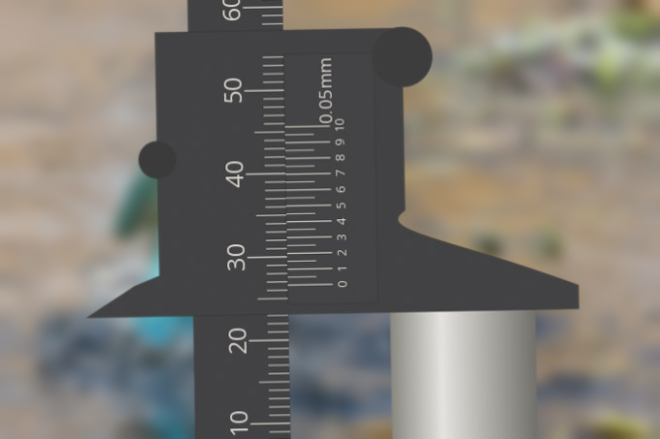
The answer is 26.6 mm
